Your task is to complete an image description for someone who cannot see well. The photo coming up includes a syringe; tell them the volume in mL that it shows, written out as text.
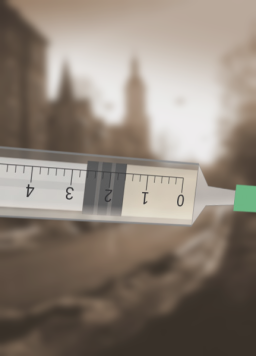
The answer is 1.6 mL
